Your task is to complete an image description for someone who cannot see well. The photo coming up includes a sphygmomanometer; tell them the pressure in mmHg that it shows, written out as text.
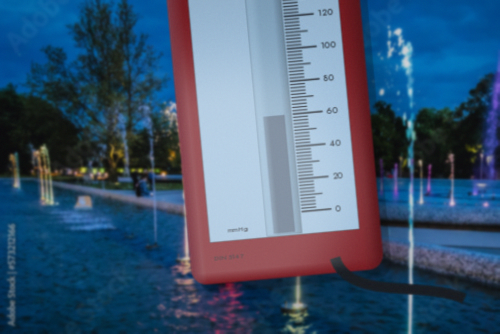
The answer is 60 mmHg
